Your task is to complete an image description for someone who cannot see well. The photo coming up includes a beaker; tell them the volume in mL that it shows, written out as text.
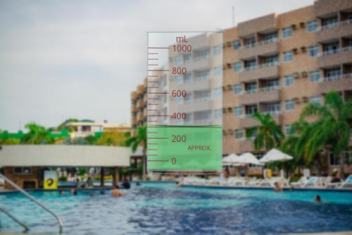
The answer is 300 mL
